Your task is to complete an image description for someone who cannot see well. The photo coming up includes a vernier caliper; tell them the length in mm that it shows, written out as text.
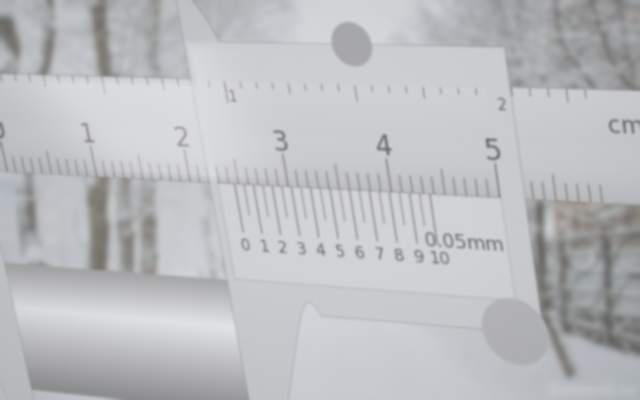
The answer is 24.6 mm
